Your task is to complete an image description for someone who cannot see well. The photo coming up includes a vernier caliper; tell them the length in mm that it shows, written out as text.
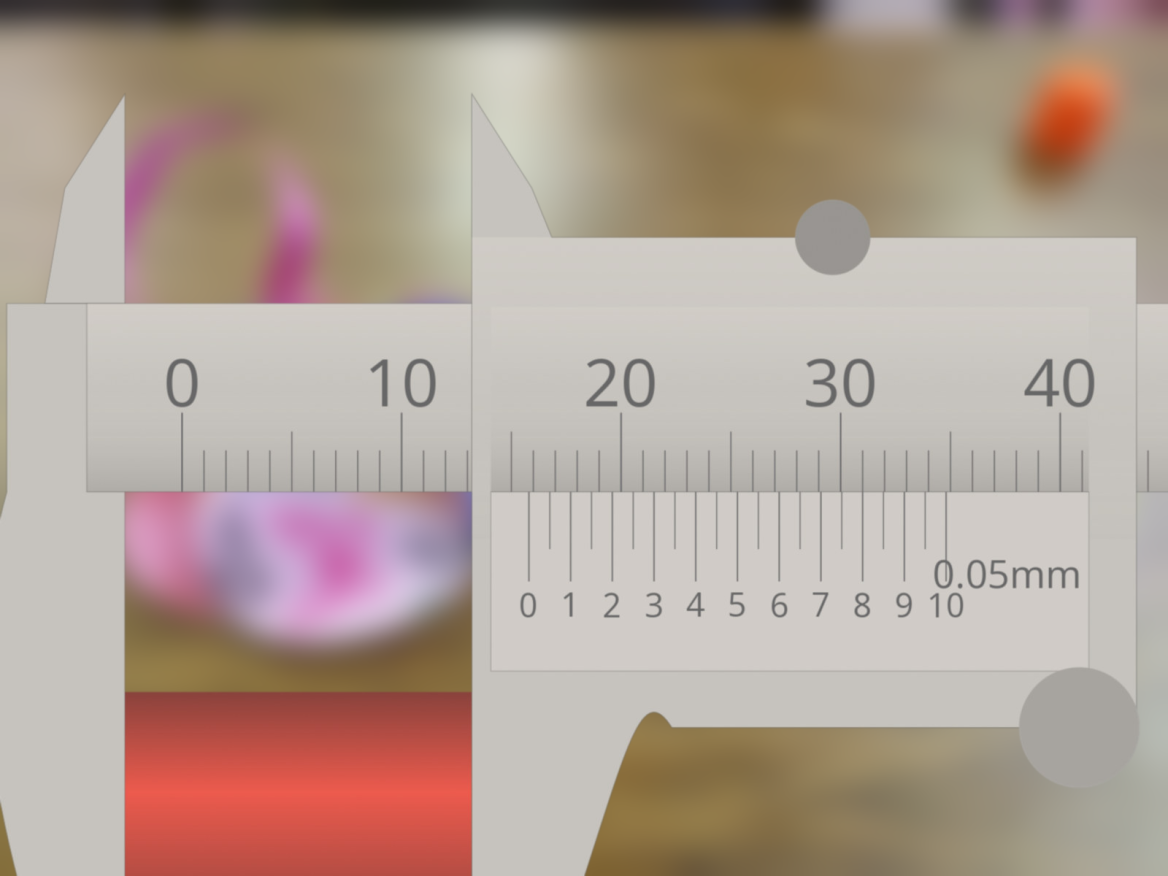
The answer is 15.8 mm
